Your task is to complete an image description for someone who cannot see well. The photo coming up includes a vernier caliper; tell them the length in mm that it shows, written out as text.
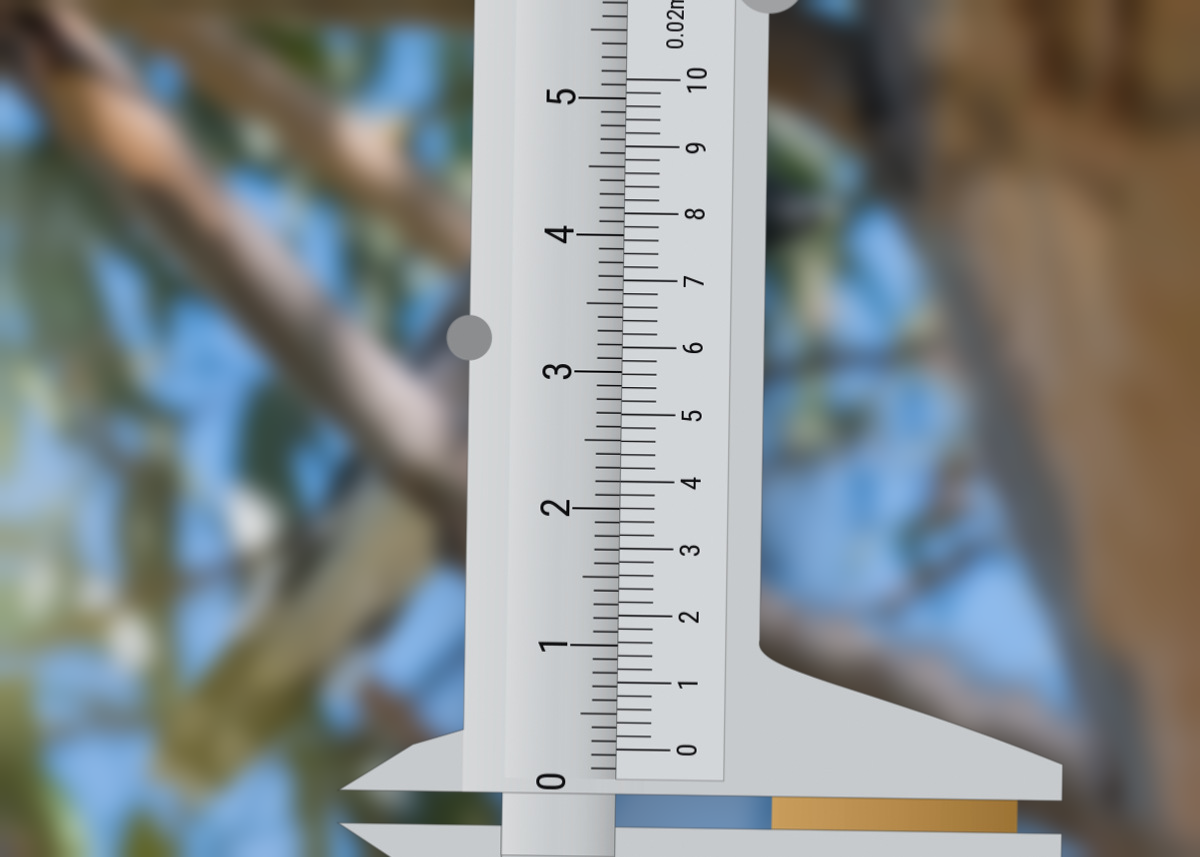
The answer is 2.4 mm
